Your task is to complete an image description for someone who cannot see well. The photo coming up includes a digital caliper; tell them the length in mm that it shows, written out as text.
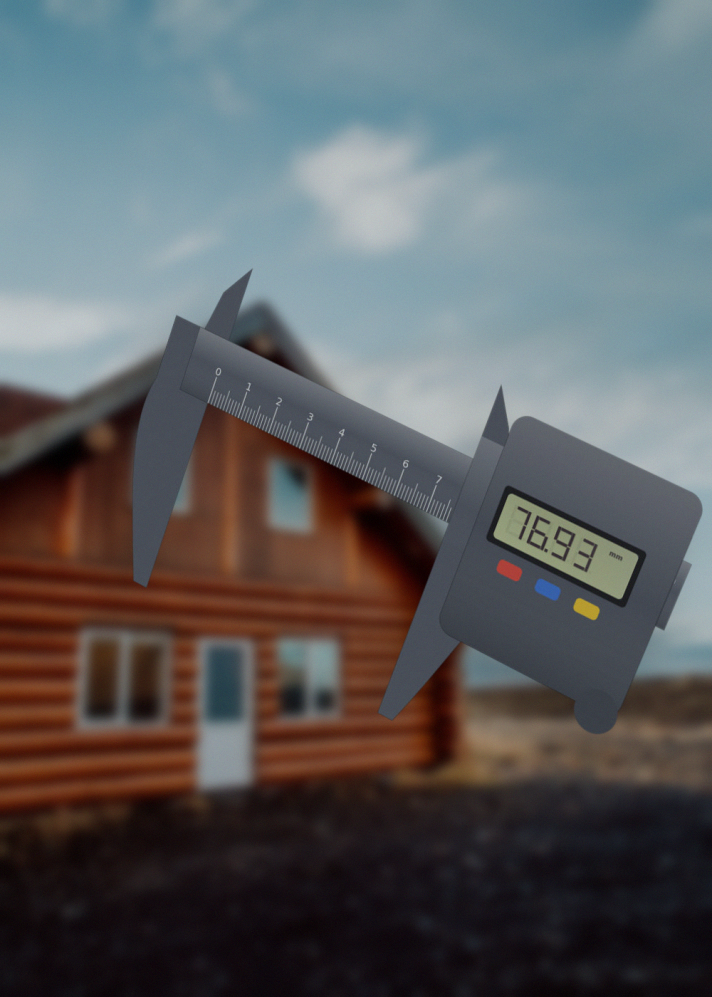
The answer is 76.93 mm
